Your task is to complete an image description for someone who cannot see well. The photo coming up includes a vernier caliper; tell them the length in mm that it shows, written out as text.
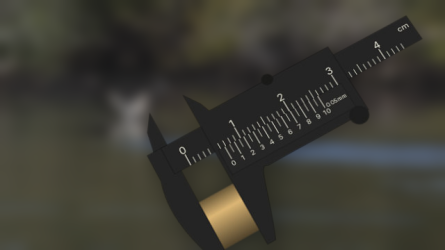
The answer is 6.8 mm
